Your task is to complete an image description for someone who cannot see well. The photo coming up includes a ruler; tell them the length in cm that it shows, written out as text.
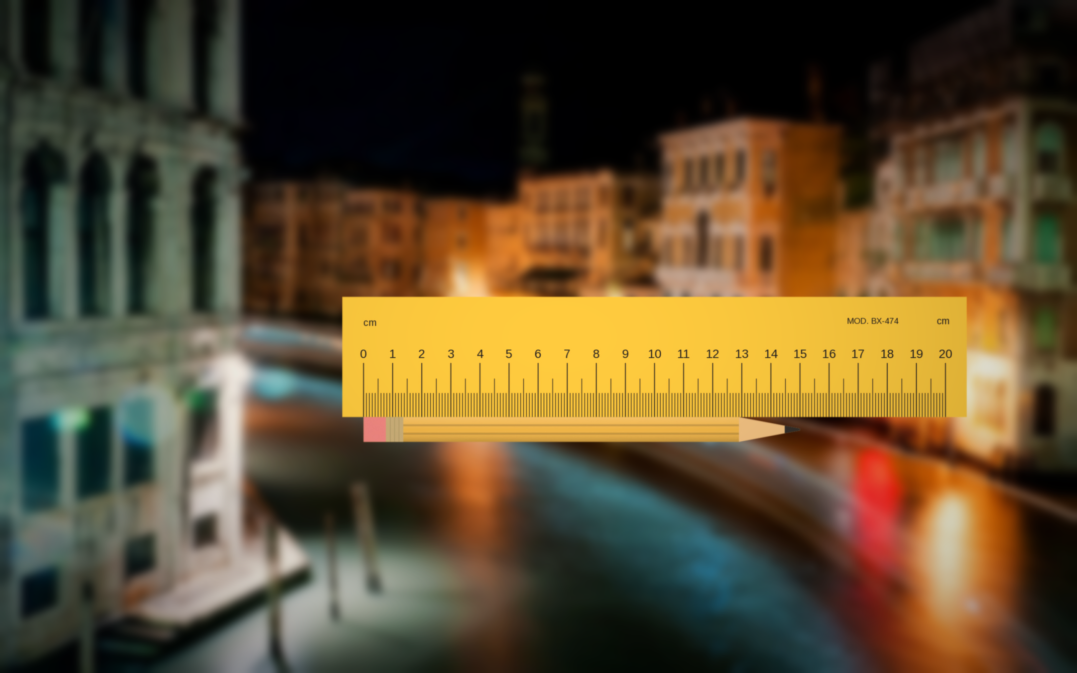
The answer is 15 cm
